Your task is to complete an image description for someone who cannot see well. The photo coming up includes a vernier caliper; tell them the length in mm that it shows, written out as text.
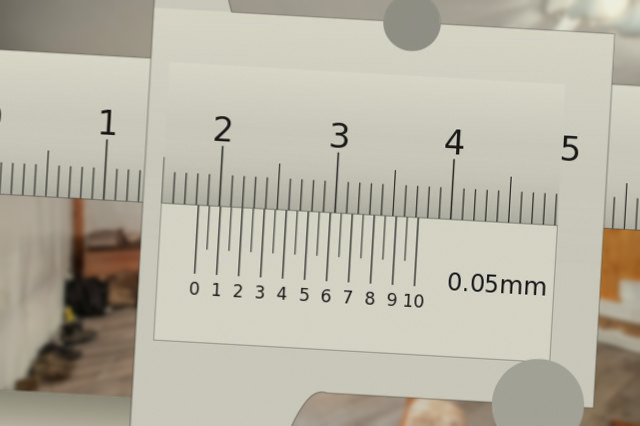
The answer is 18.2 mm
